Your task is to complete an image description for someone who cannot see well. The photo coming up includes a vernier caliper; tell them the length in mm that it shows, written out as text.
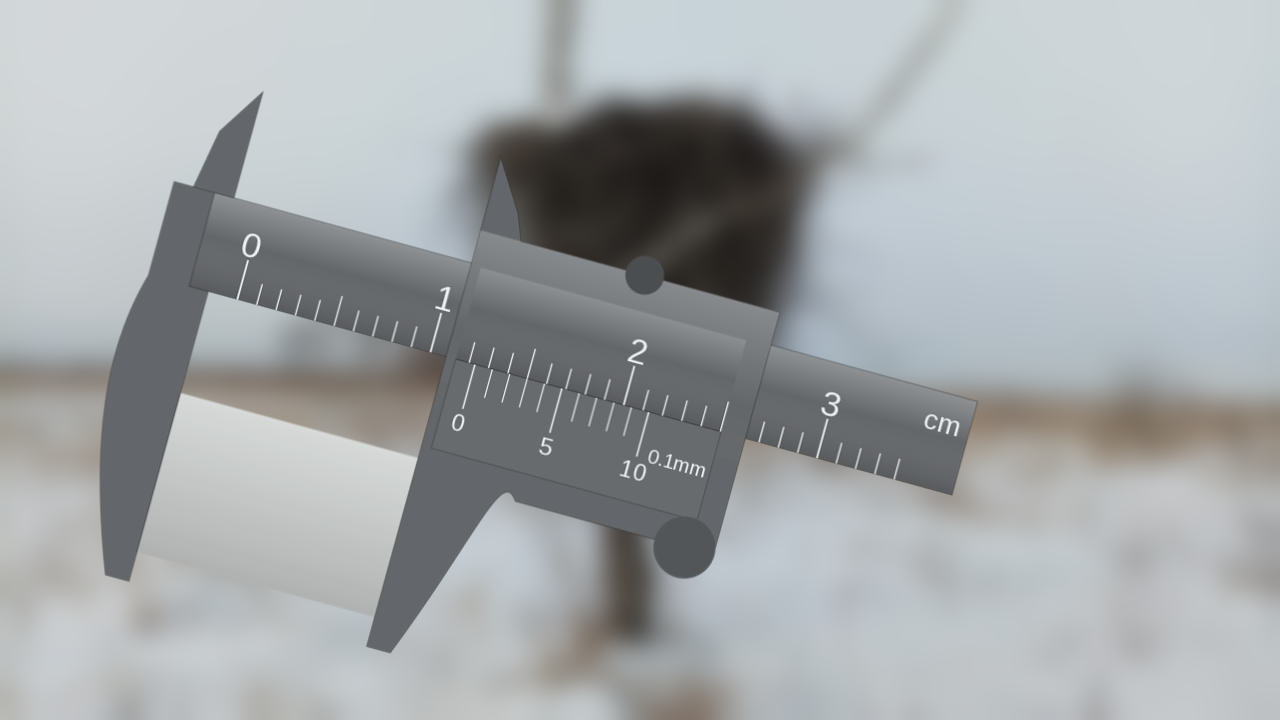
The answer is 12.3 mm
